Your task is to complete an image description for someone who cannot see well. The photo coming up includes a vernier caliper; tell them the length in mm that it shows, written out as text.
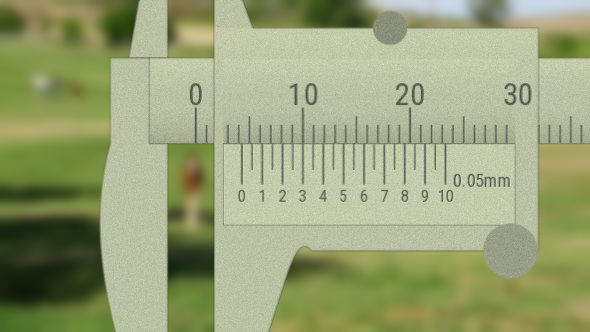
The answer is 4.3 mm
